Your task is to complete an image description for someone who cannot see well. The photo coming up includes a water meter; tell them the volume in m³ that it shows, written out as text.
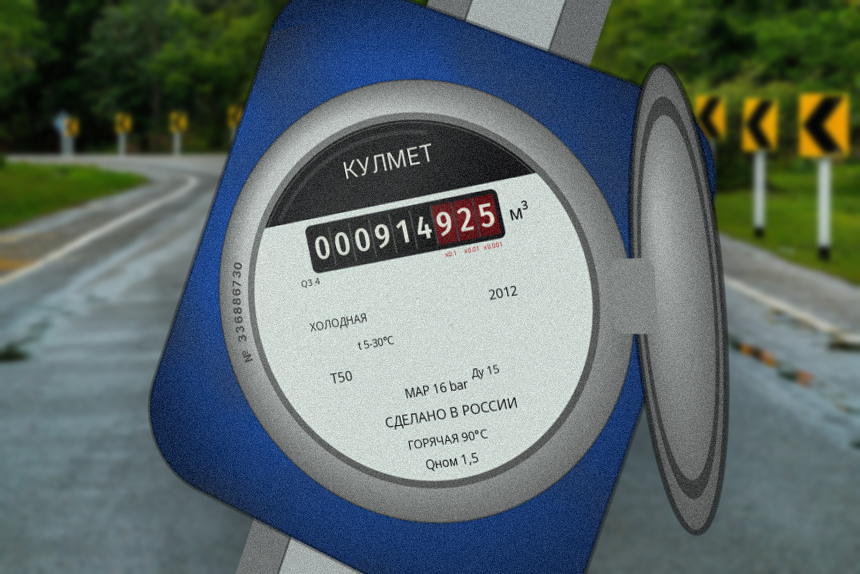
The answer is 914.925 m³
